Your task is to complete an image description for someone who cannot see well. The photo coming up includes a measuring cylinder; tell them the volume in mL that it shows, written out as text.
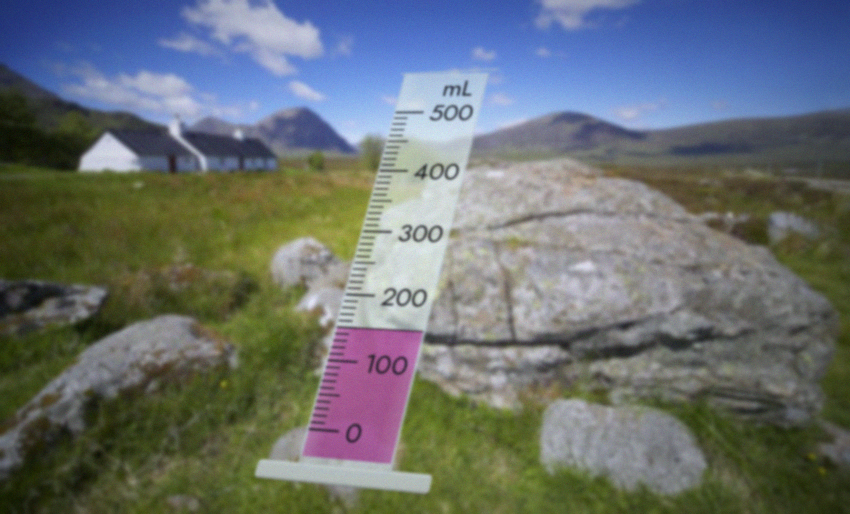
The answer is 150 mL
